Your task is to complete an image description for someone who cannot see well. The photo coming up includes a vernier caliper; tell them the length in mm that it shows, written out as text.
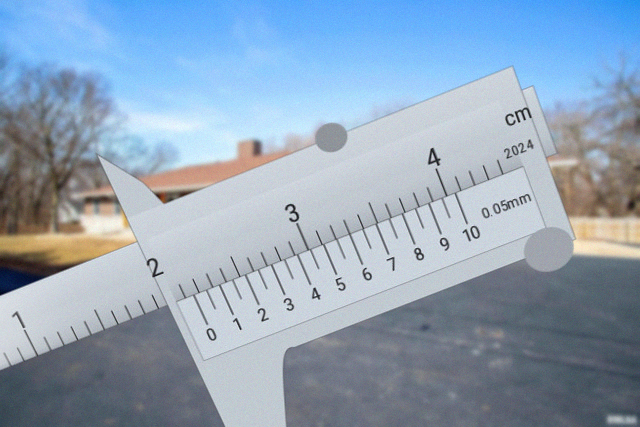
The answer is 21.6 mm
